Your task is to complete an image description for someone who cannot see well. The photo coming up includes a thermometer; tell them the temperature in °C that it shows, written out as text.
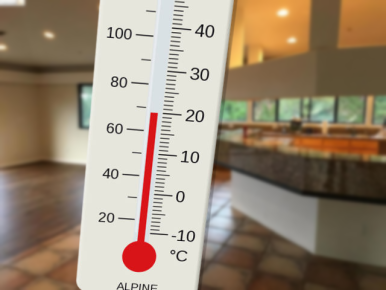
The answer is 20 °C
